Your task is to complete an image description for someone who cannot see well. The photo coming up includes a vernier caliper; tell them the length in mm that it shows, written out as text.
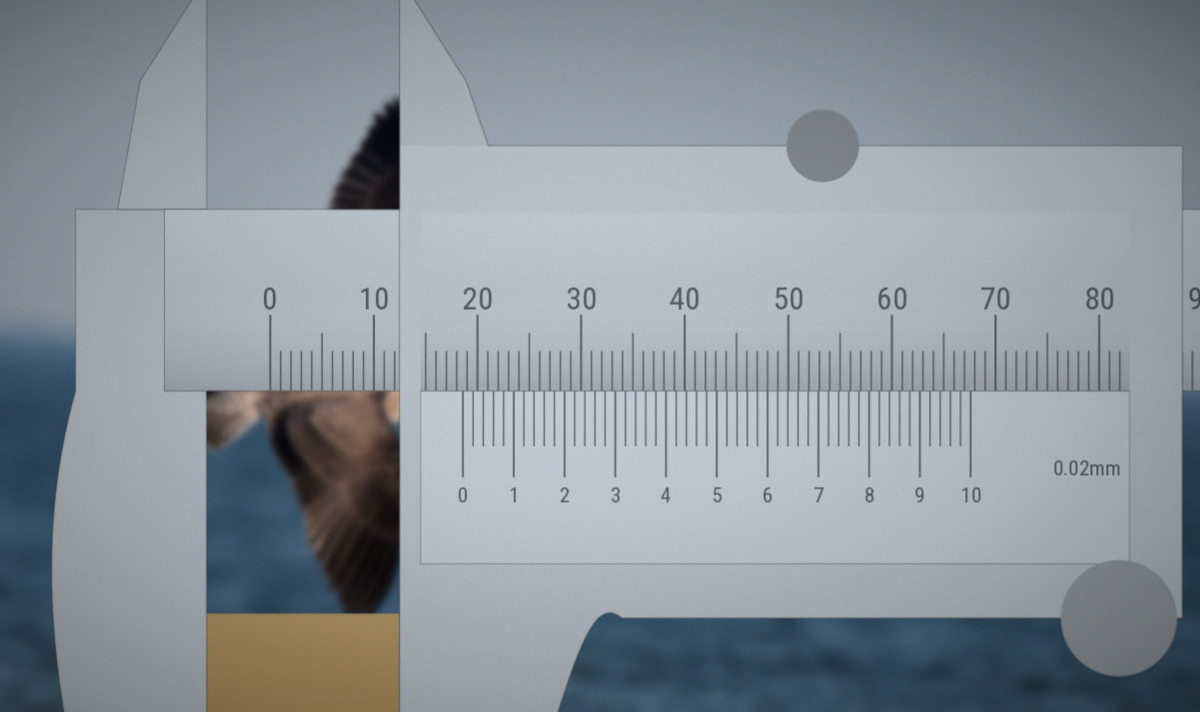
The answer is 18.6 mm
